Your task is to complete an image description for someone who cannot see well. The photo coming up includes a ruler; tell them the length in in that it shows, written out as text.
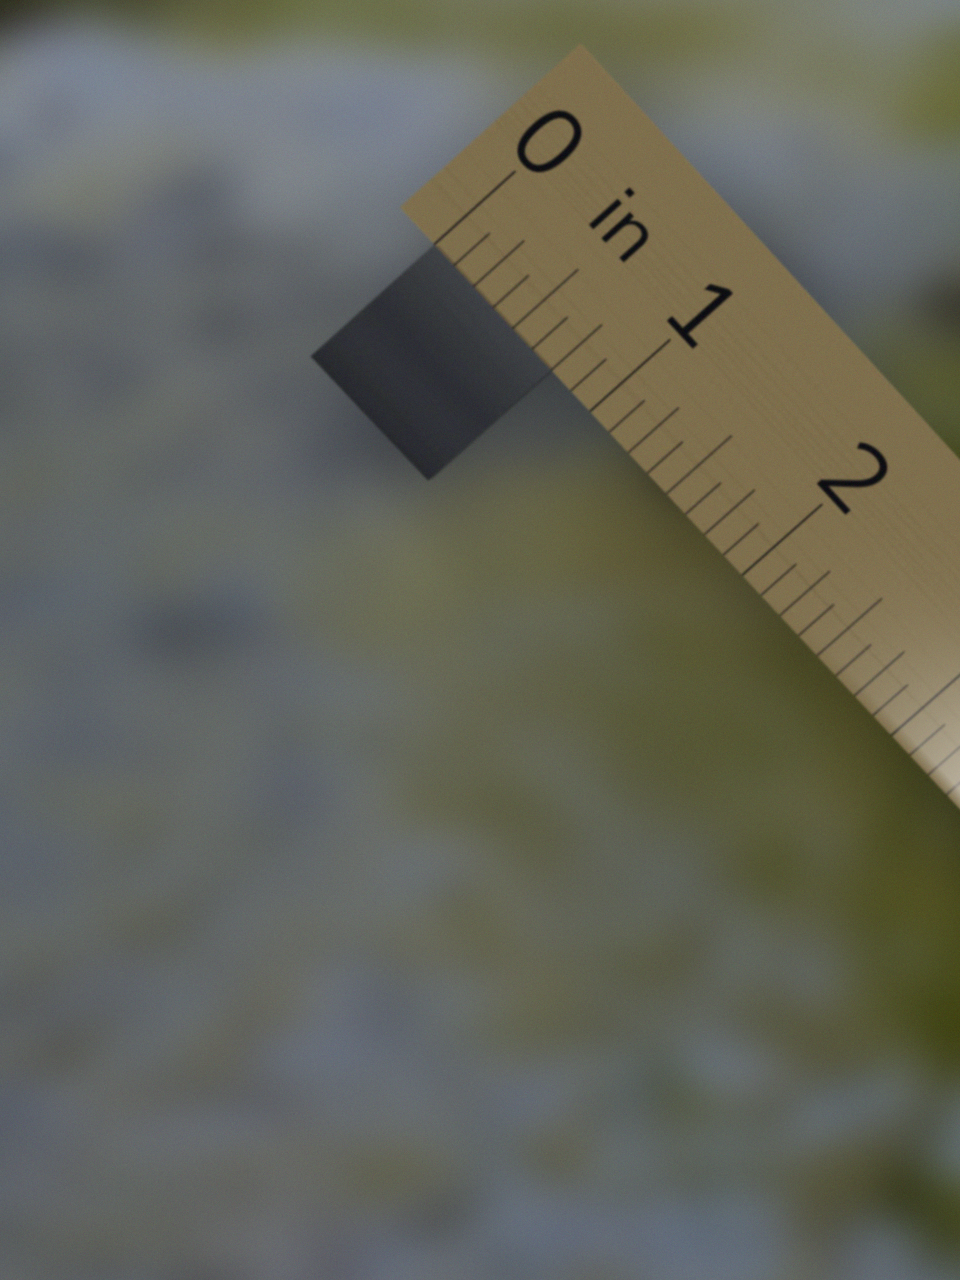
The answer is 0.75 in
